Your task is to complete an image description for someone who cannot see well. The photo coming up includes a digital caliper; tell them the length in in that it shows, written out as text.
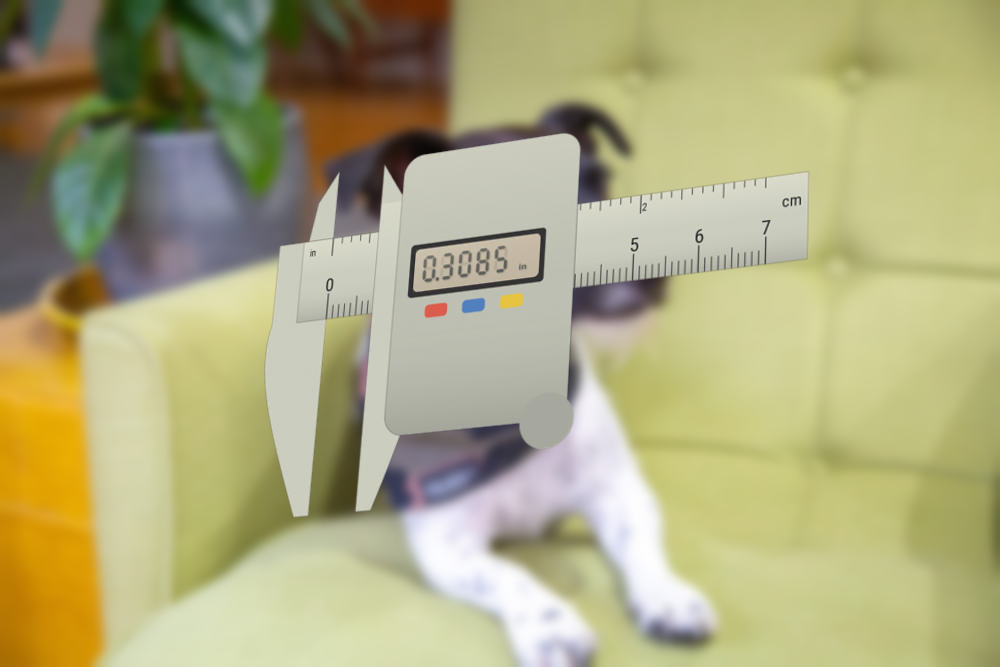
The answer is 0.3085 in
